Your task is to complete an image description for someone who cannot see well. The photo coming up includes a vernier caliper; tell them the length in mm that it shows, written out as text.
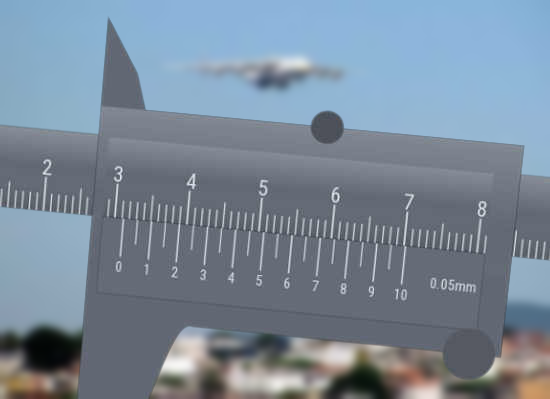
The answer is 31.2 mm
